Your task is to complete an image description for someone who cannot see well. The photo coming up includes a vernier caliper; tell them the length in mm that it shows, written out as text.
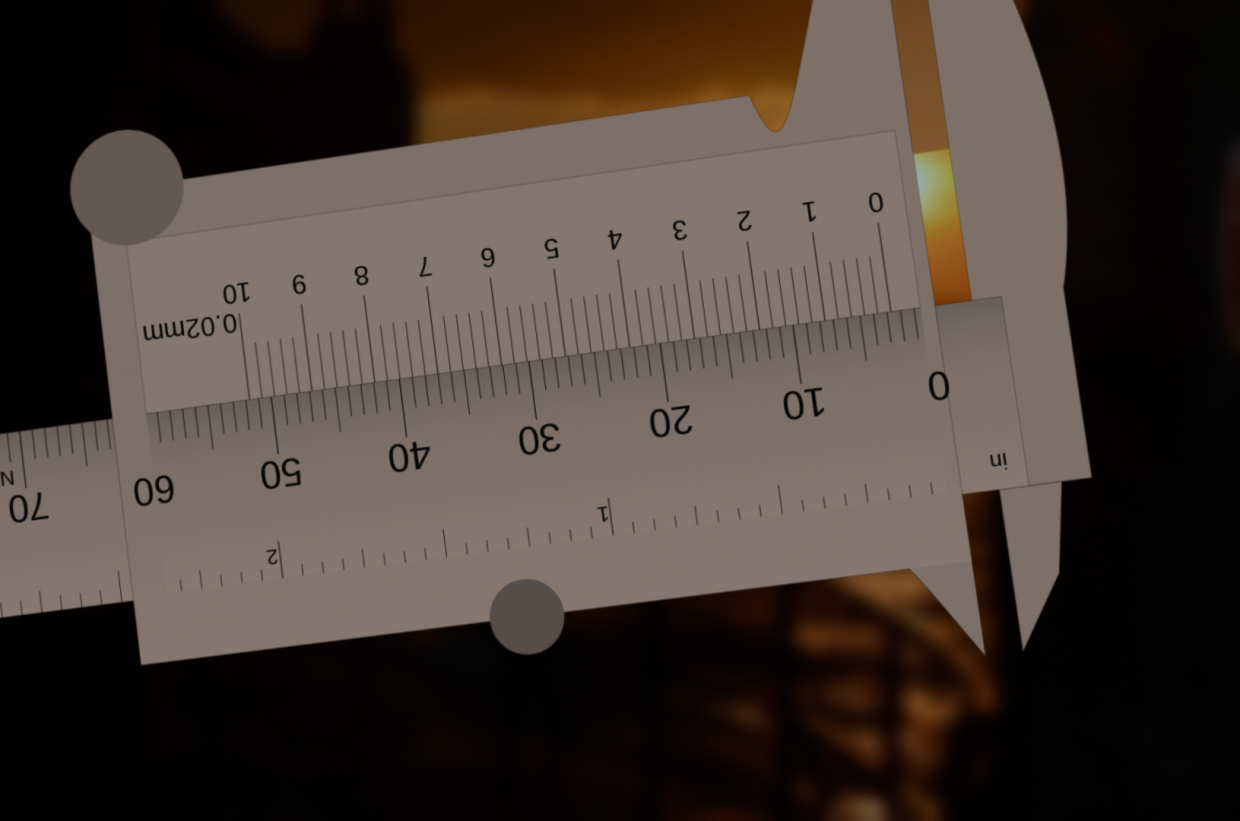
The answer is 2.7 mm
